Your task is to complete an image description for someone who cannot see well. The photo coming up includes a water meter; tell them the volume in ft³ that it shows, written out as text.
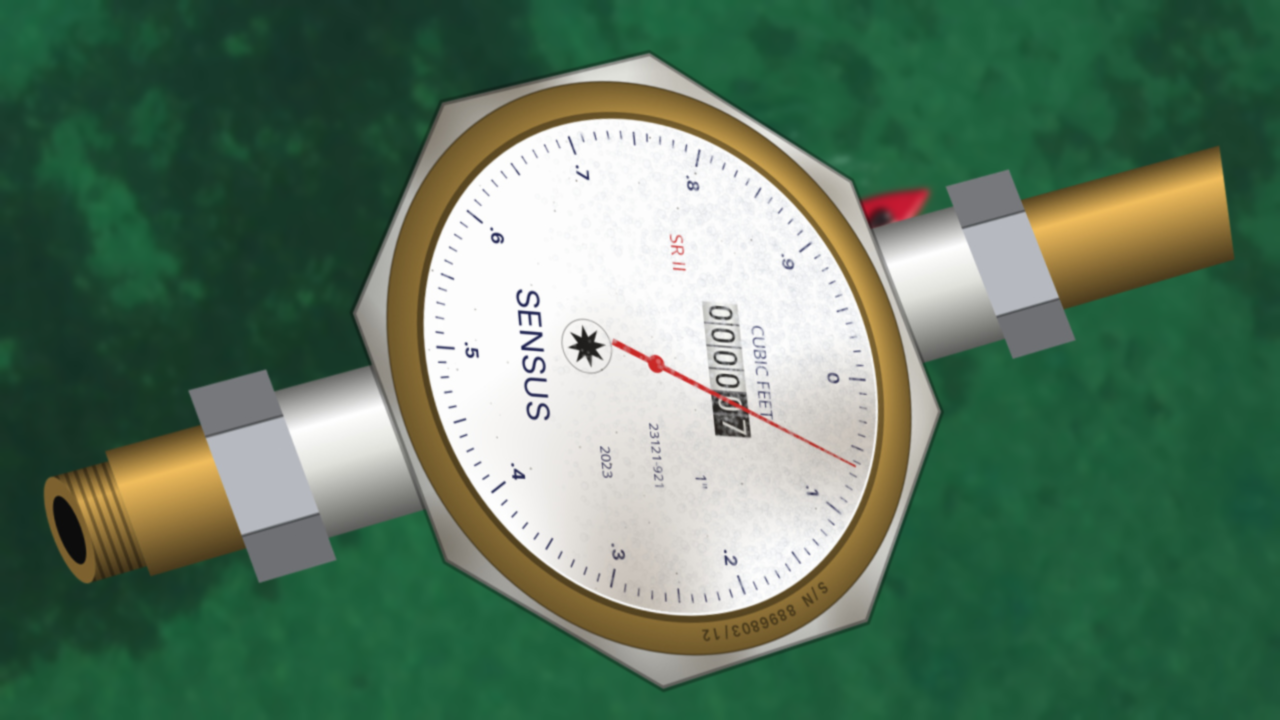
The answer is 7.06 ft³
